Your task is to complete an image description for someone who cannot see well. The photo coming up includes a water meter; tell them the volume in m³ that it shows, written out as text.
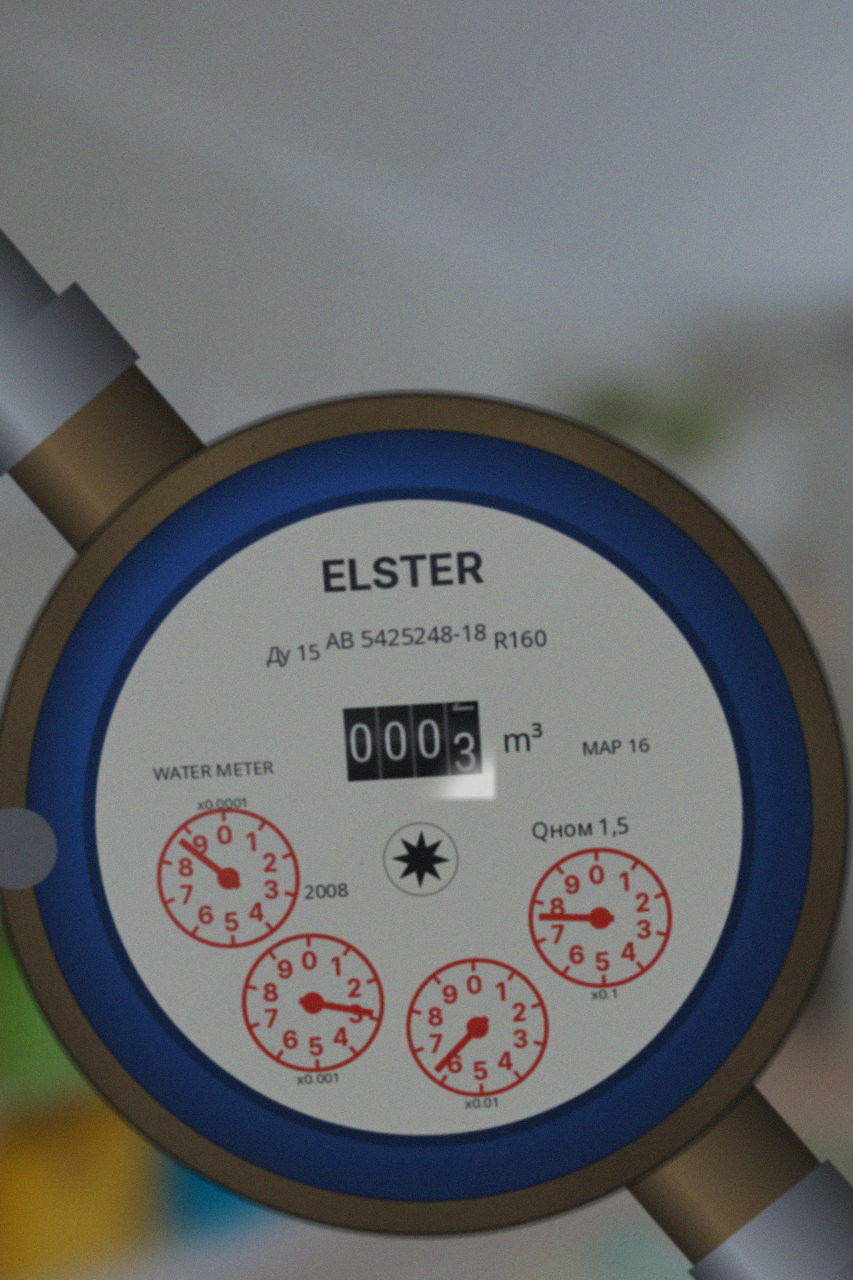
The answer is 2.7628 m³
